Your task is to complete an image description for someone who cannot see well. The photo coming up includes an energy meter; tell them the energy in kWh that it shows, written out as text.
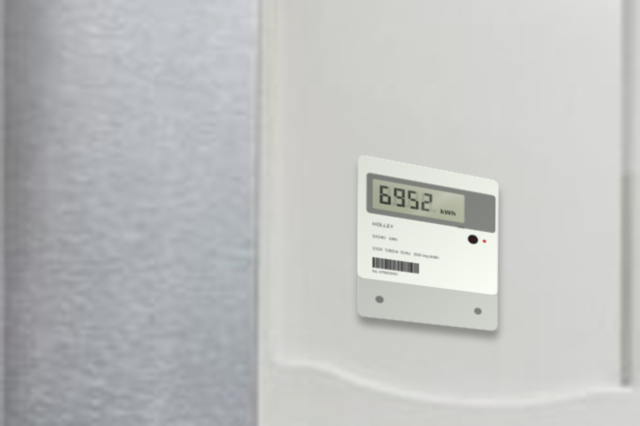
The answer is 6952 kWh
